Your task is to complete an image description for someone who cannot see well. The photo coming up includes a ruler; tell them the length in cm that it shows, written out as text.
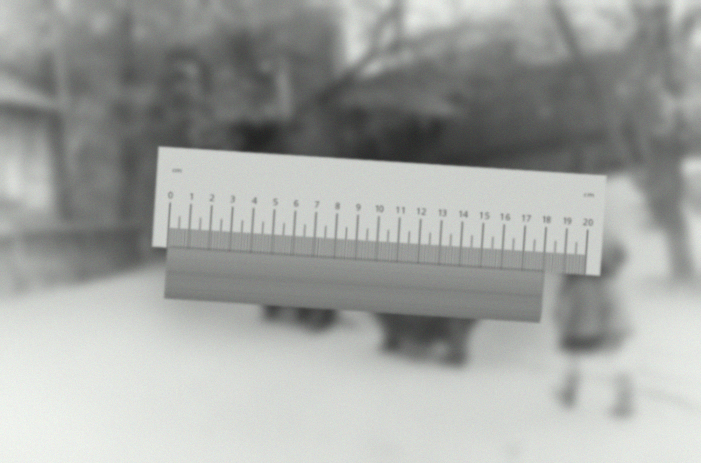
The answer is 18 cm
